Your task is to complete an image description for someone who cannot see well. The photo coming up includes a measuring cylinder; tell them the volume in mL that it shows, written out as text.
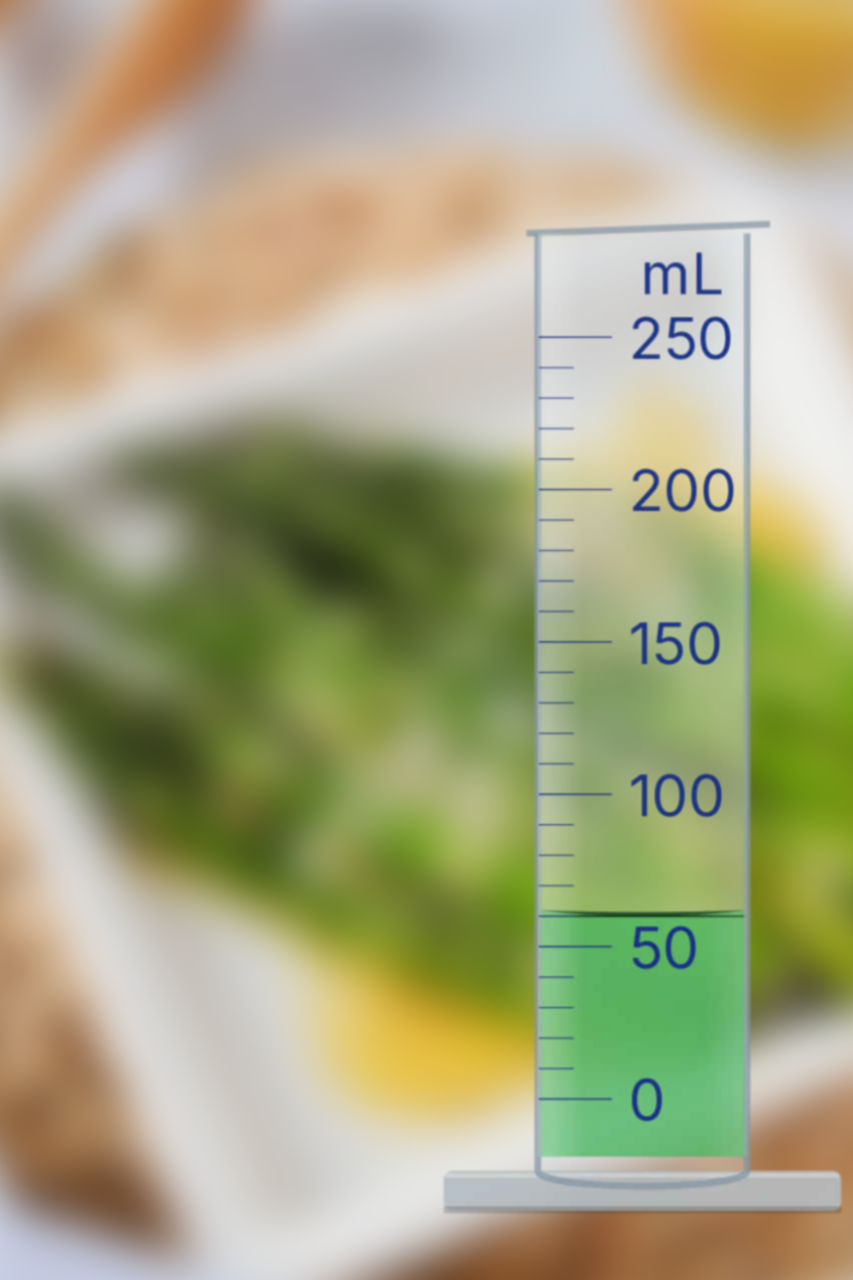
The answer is 60 mL
